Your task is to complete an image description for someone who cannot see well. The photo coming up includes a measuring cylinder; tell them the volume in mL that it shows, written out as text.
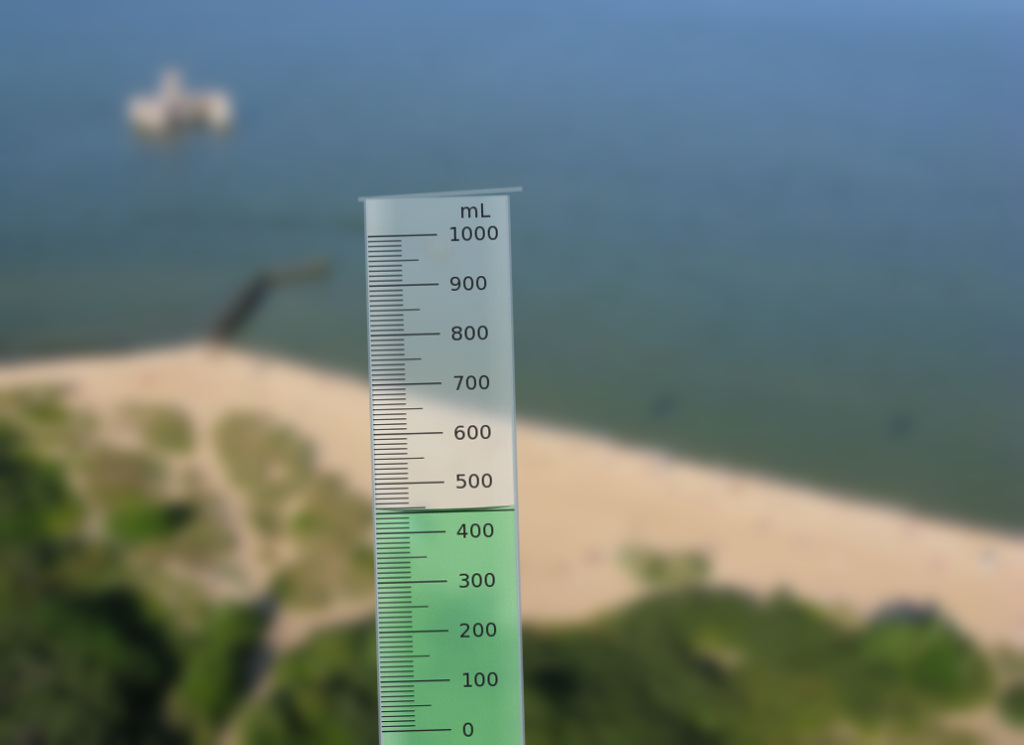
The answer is 440 mL
